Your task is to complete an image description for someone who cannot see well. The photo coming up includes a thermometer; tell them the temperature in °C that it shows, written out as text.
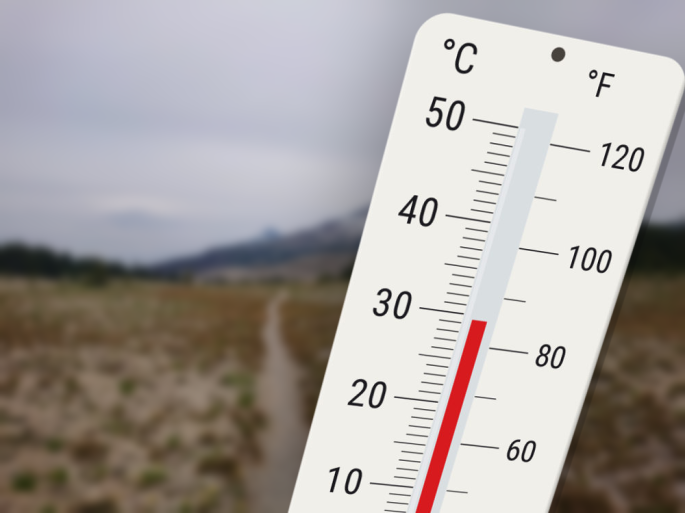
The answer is 29.5 °C
